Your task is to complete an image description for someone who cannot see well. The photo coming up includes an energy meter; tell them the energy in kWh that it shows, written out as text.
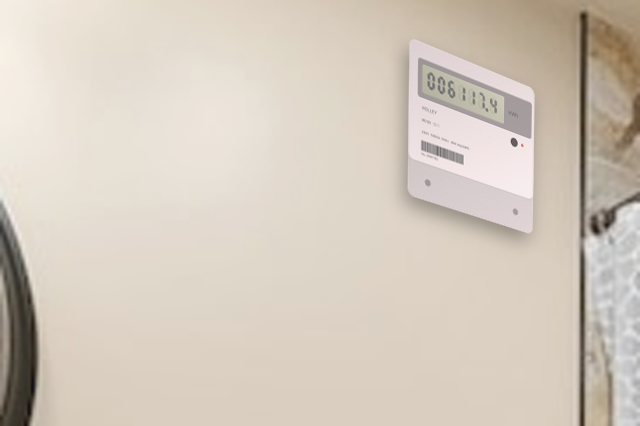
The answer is 6117.4 kWh
